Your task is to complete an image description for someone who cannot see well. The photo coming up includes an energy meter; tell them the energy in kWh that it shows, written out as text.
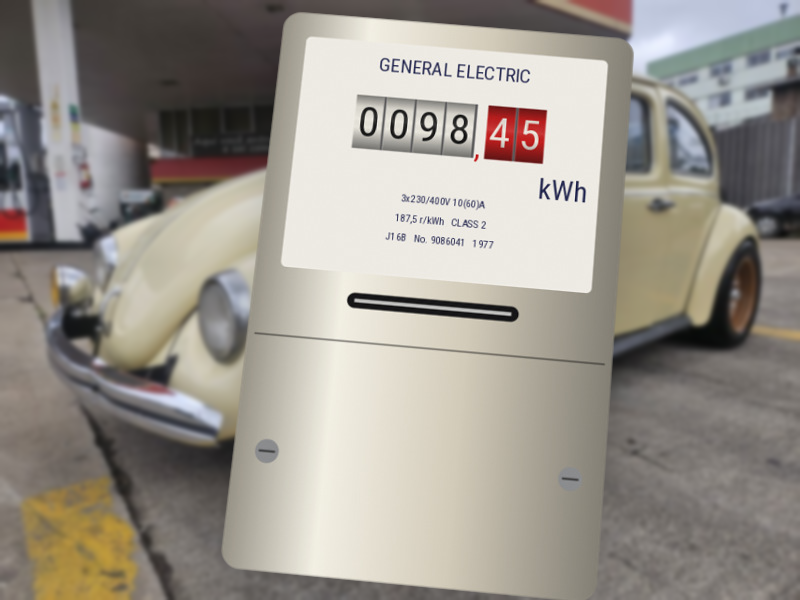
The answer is 98.45 kWh
